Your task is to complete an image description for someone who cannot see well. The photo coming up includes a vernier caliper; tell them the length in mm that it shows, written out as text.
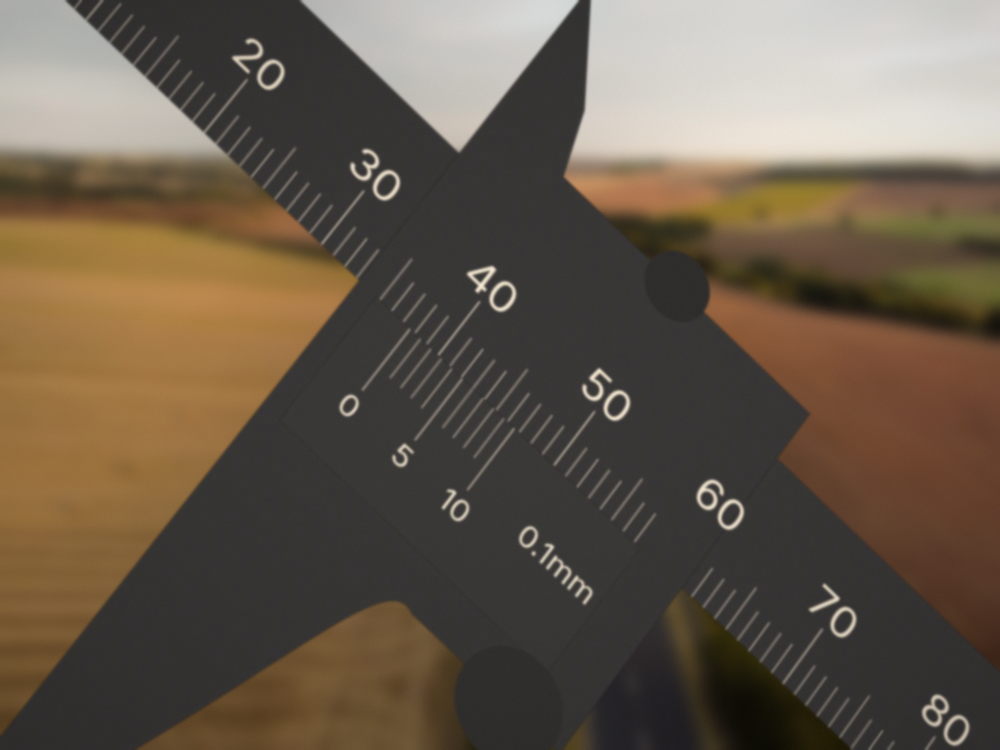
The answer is 37.6 mm
